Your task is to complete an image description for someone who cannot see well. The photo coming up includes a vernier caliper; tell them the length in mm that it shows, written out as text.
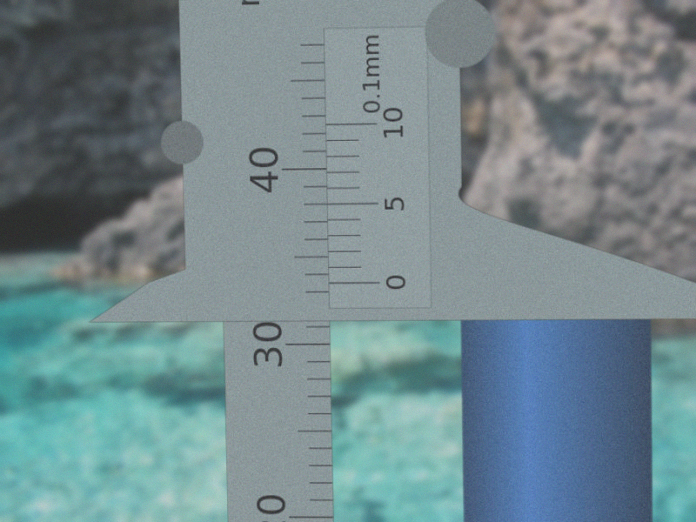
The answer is 33.5 mm
